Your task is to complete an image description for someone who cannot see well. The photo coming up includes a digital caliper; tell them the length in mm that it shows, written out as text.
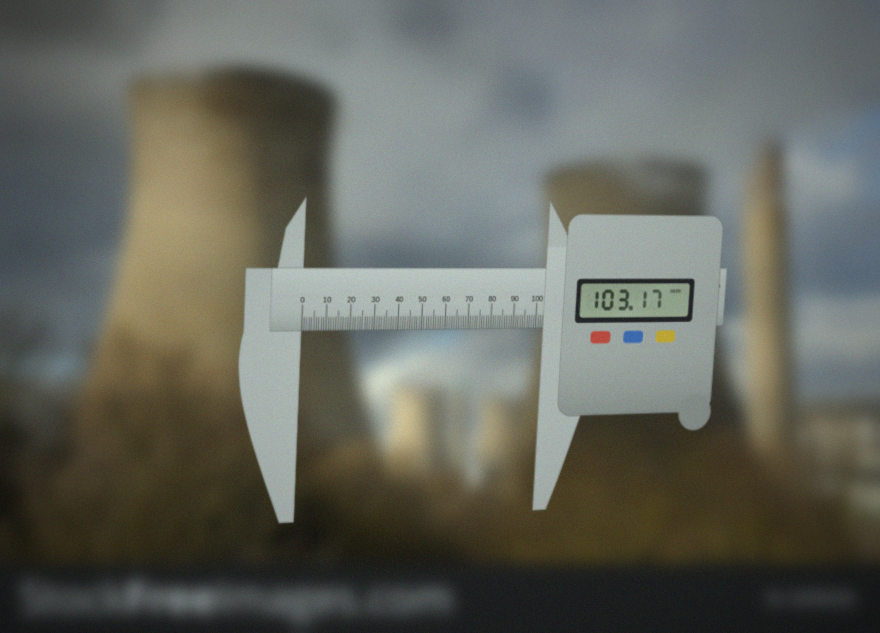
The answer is 103.17 mm
